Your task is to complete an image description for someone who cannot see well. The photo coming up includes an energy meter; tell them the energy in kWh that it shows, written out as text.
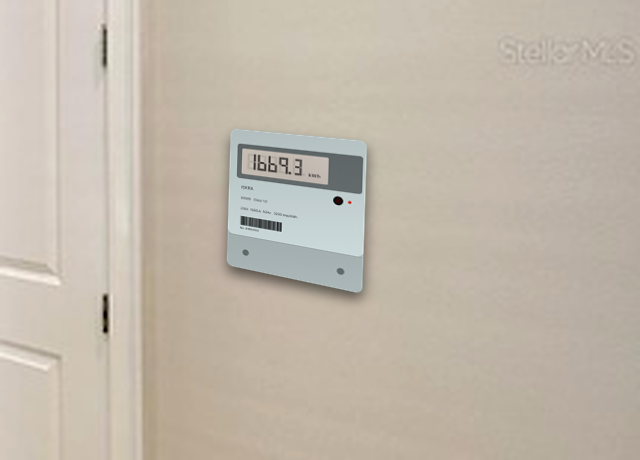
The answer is 1669.3 kWh
